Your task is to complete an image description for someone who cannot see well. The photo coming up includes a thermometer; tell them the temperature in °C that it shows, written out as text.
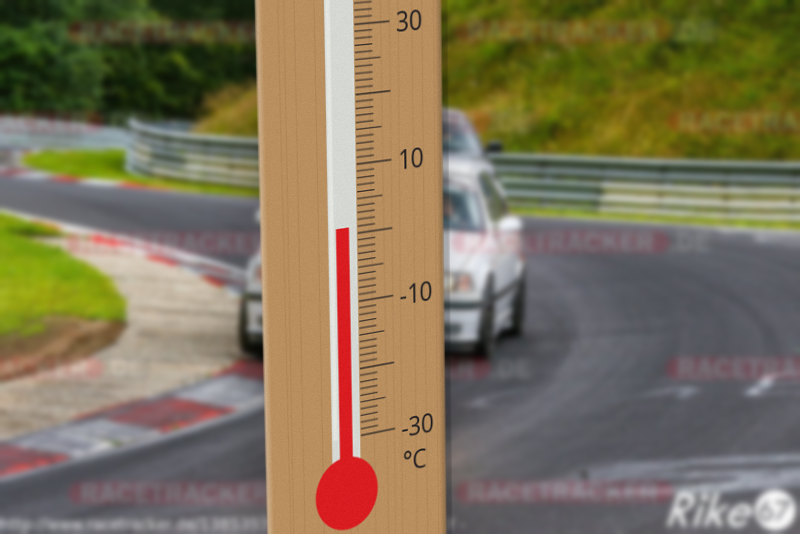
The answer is 1 °C
